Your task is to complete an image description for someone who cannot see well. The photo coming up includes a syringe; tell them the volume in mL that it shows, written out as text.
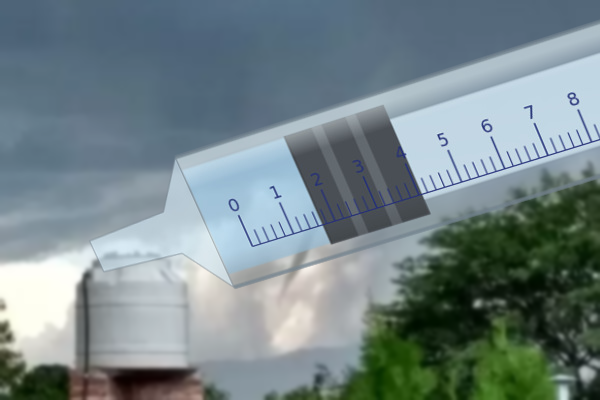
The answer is 1.7 mL
